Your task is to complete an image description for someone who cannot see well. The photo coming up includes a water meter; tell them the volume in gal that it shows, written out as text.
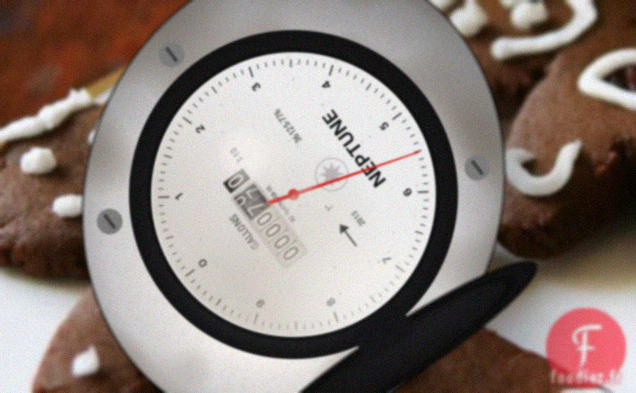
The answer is 765.5 gal
